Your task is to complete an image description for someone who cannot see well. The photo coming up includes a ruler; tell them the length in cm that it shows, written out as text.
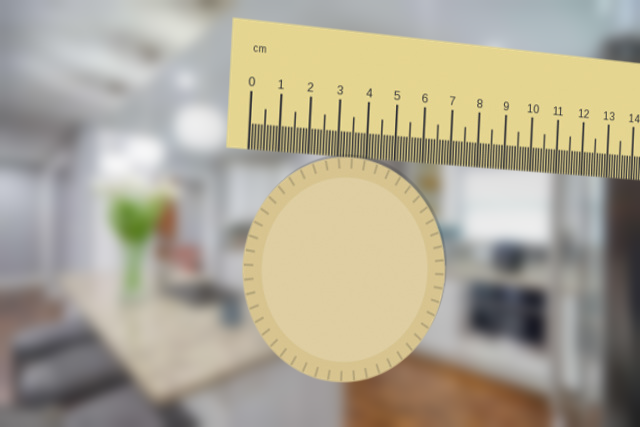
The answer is 7 cm
